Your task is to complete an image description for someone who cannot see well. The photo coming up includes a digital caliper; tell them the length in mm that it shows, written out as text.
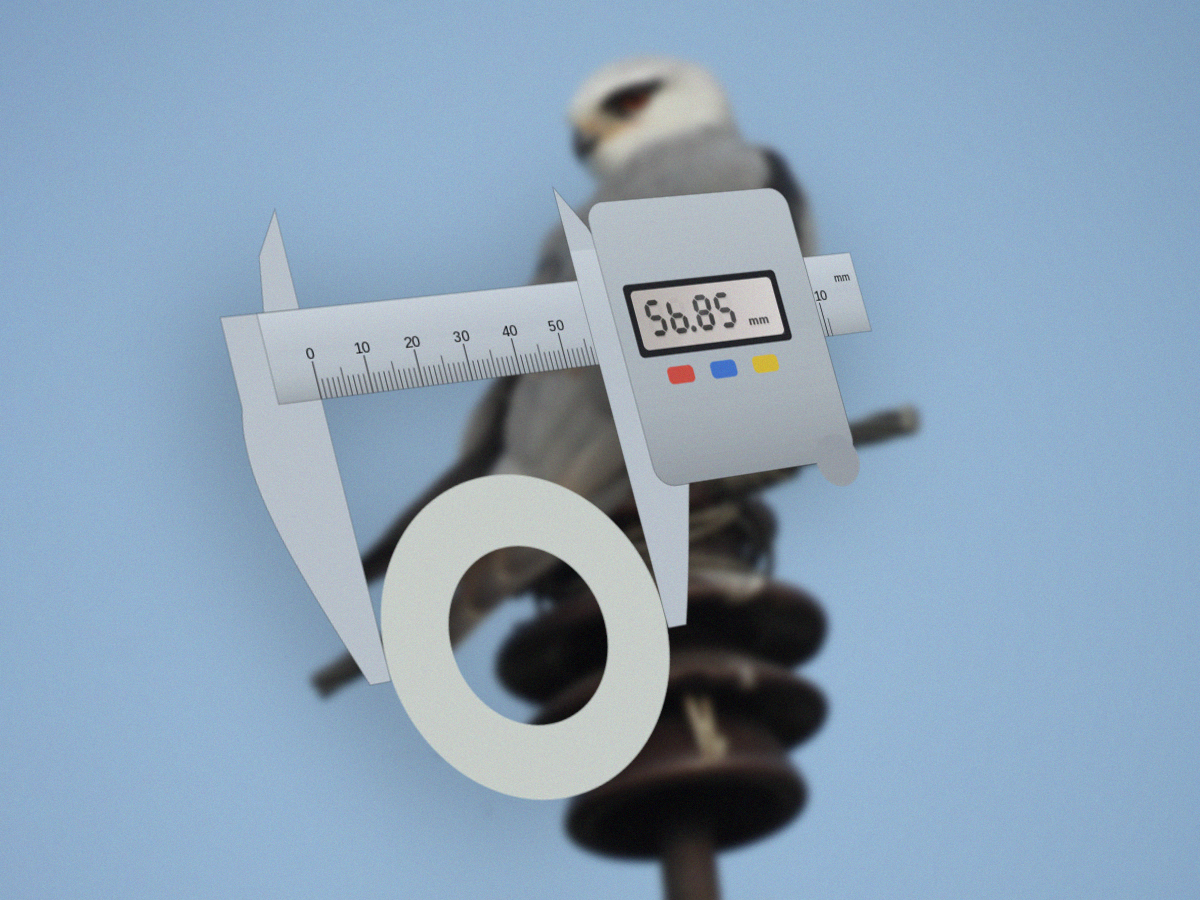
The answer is 56.85 mm
